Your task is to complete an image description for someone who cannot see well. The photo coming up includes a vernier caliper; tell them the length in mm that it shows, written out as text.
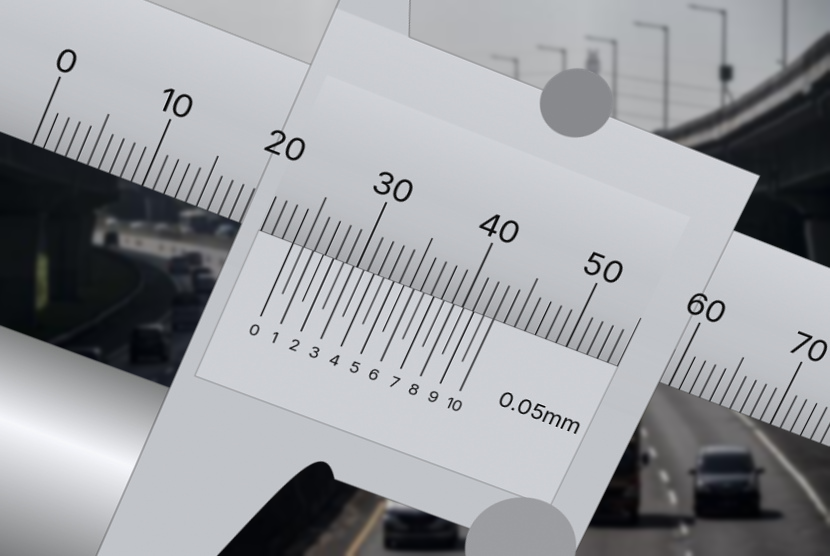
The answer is 24.0 mm
